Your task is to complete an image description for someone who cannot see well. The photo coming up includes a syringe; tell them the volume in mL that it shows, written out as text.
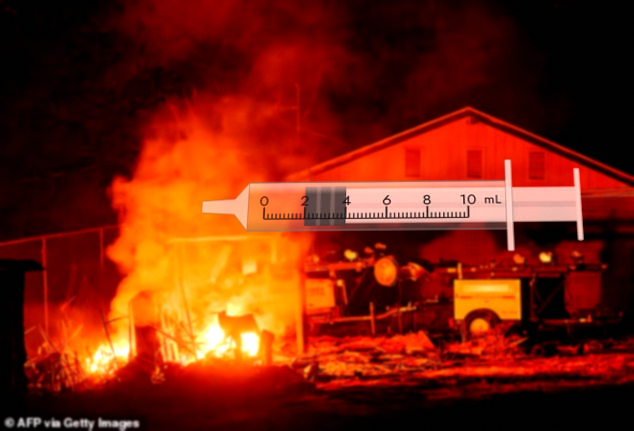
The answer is 2 mL
